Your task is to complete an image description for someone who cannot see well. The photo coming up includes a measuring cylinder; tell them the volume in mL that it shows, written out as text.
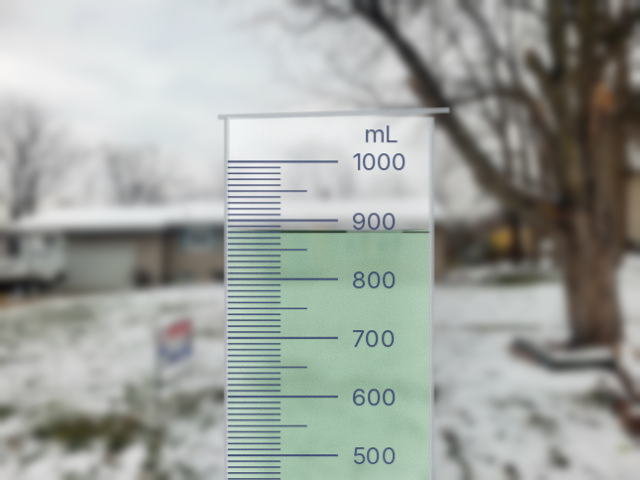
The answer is 880 mL
